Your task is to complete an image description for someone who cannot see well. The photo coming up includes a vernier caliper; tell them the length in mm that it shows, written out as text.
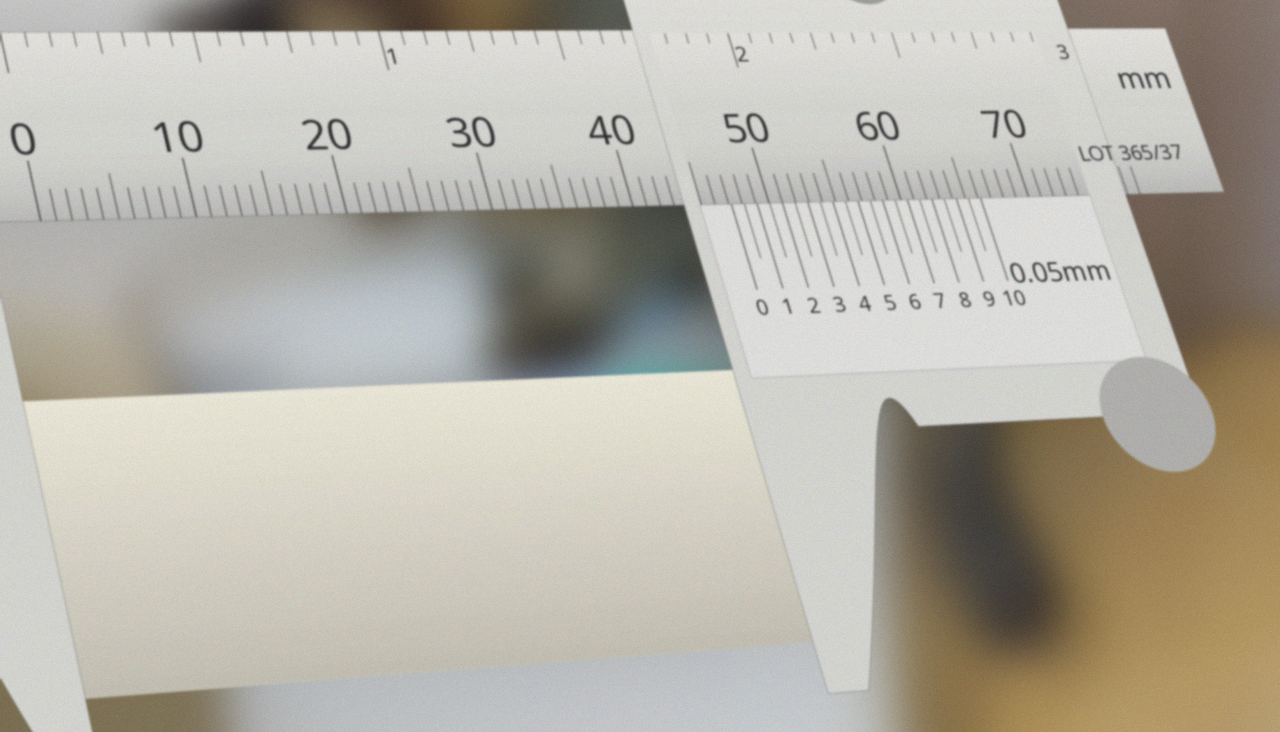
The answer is 47.2 mm
